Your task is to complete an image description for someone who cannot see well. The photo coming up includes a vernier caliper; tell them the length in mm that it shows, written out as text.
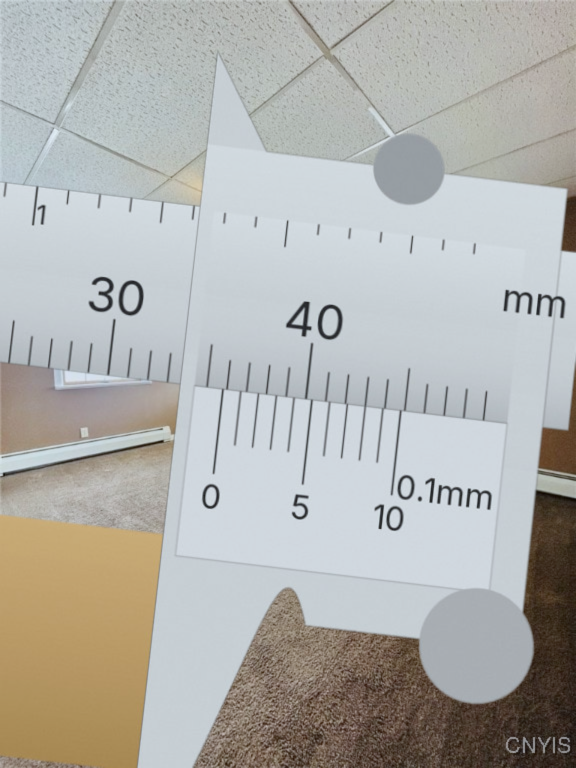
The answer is 35.8 mm
